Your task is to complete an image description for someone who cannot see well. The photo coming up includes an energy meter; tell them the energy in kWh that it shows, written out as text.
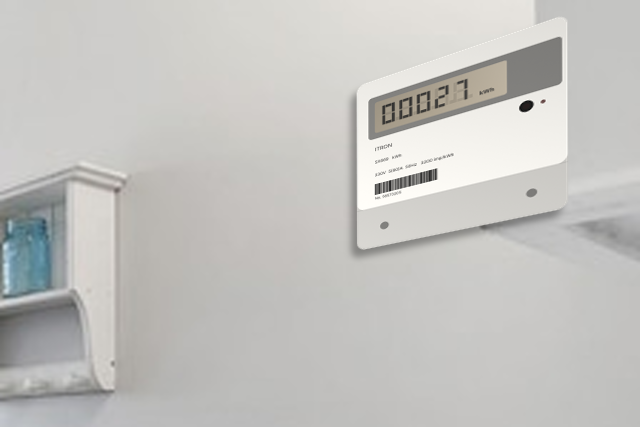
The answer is 27 kWh
